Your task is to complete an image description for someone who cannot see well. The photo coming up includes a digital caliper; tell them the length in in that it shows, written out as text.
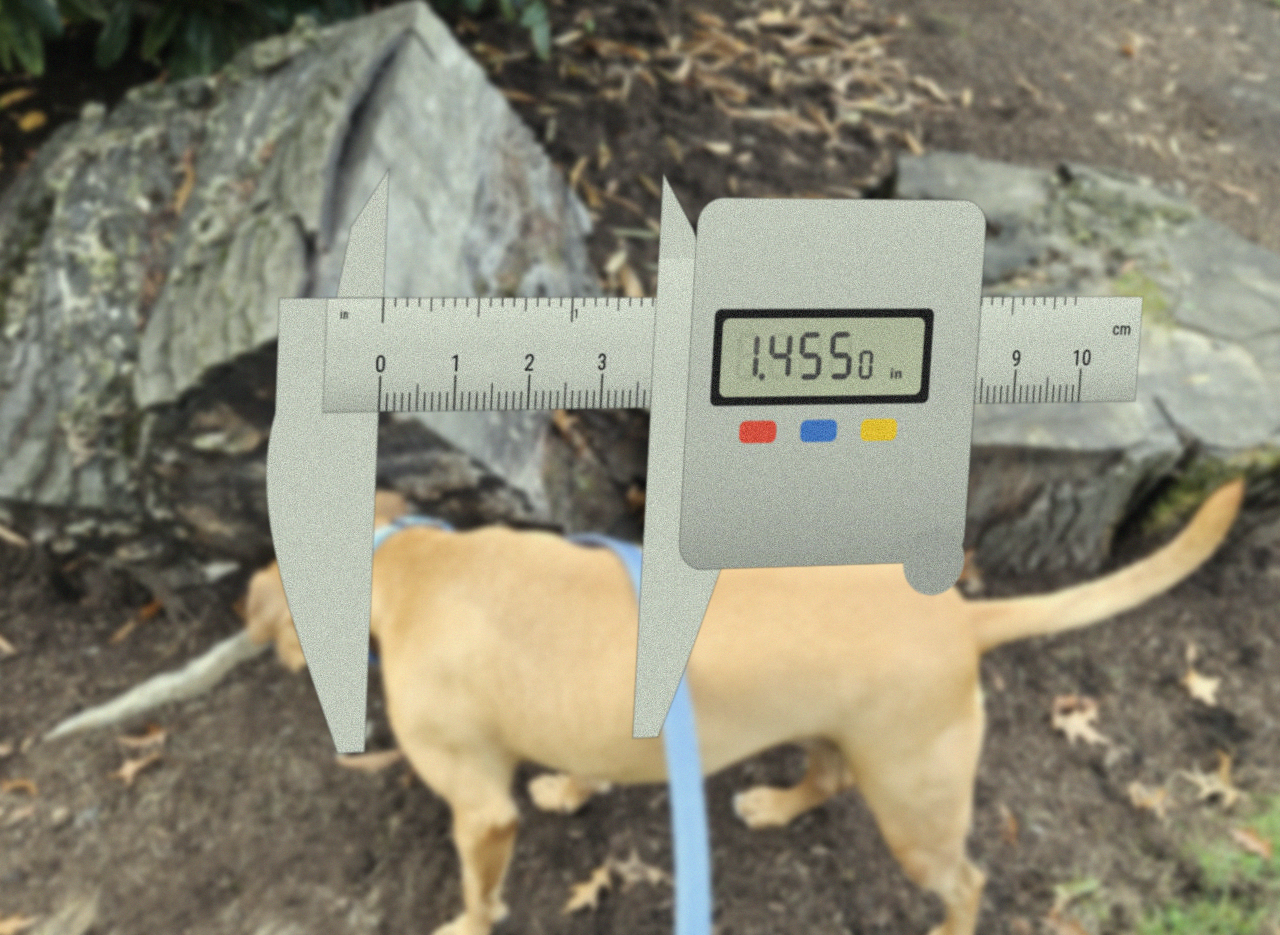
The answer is 1.4550 in
